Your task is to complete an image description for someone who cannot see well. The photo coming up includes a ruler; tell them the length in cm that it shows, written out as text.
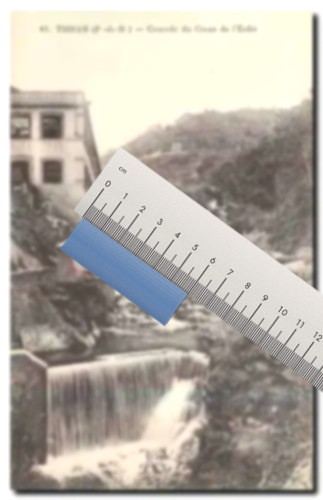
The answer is 6 cm
